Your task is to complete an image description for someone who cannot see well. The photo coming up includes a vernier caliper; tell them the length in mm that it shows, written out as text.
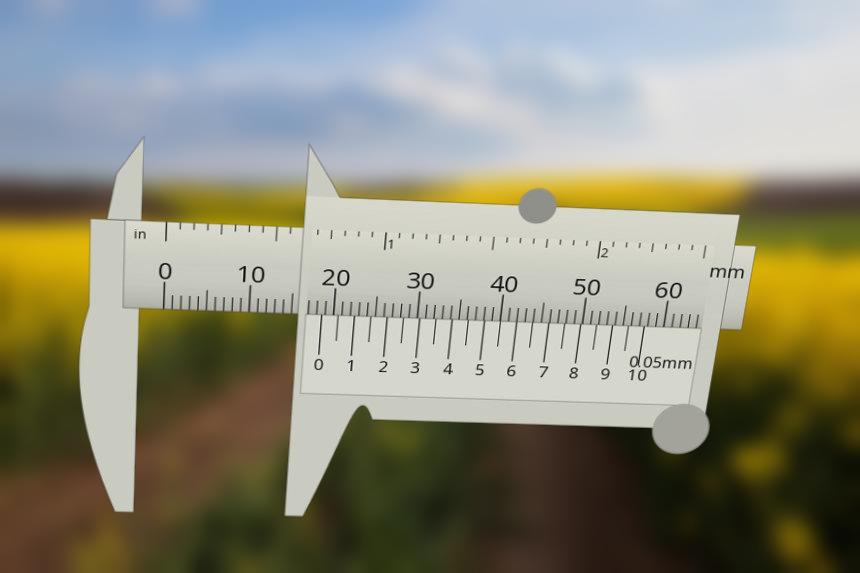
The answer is 18.6 mm
